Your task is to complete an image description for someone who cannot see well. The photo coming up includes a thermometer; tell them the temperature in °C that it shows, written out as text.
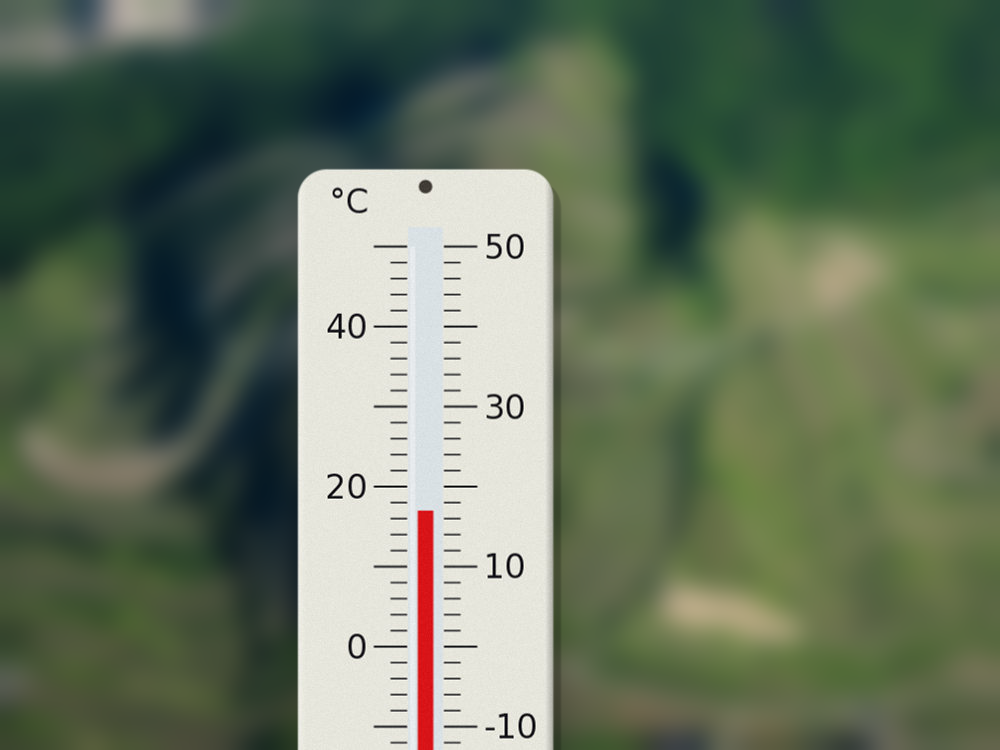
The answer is 17 °C
